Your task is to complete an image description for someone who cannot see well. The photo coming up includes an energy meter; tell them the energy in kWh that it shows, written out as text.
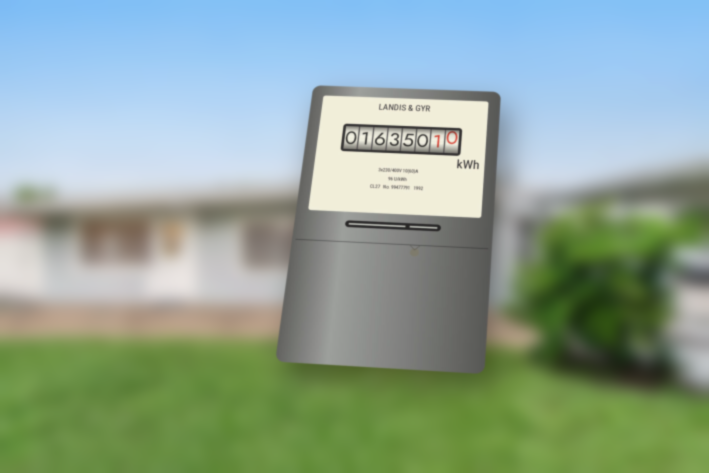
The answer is 16350.10 kWh
